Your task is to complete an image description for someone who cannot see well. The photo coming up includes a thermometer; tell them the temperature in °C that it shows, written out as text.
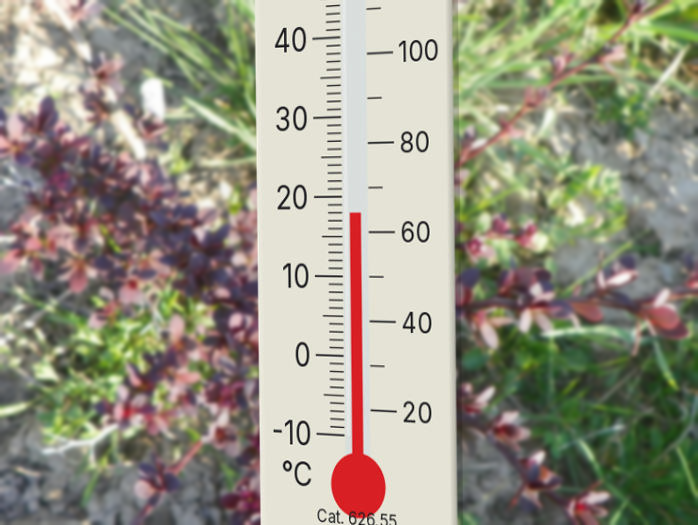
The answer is 18 °C
